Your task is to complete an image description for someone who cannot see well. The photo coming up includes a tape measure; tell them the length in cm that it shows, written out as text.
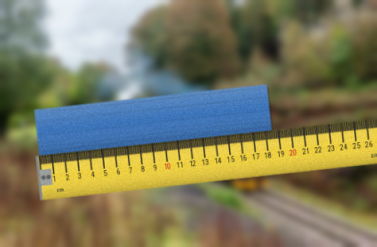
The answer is 18.5 cm
